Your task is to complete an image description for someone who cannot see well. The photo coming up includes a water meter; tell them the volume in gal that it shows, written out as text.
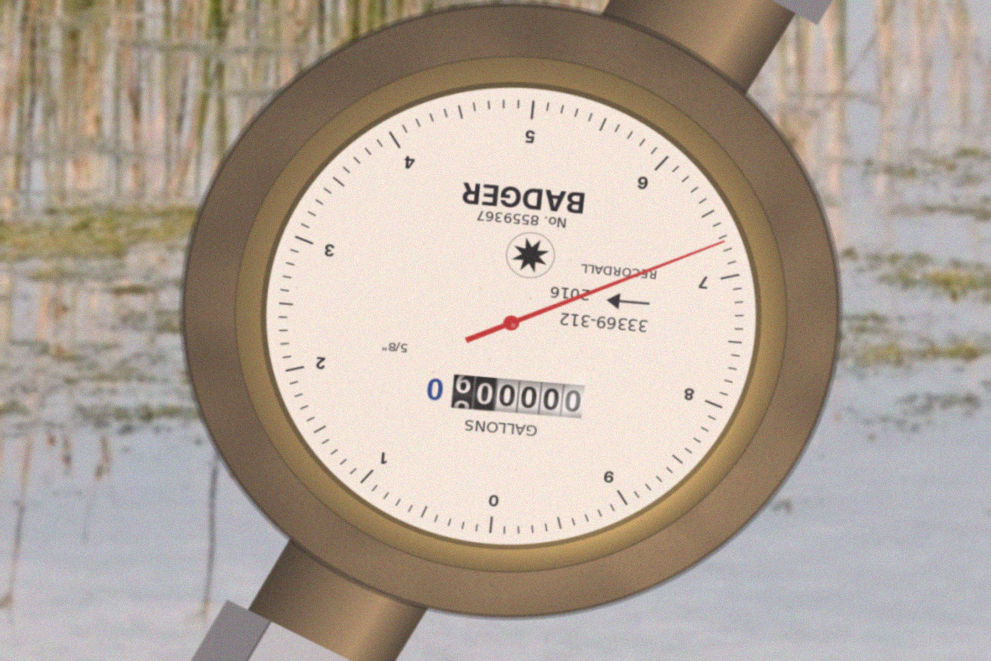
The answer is 86.7 gal
